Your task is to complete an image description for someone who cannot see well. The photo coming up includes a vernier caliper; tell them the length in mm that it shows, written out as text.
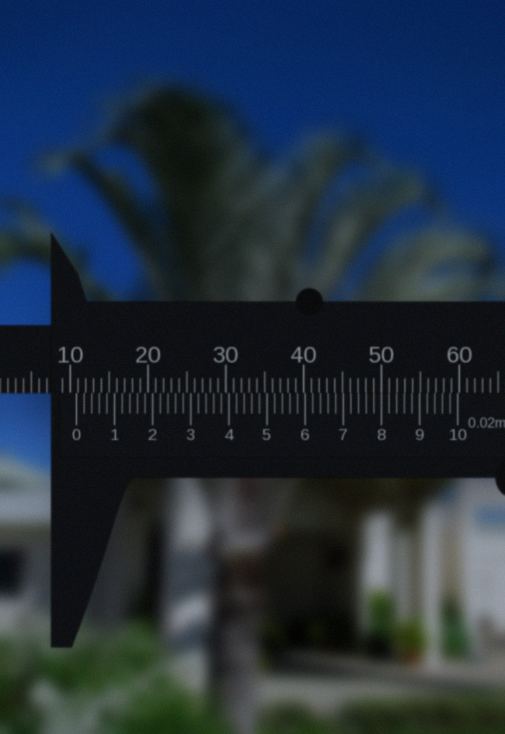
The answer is 10.8 mm
